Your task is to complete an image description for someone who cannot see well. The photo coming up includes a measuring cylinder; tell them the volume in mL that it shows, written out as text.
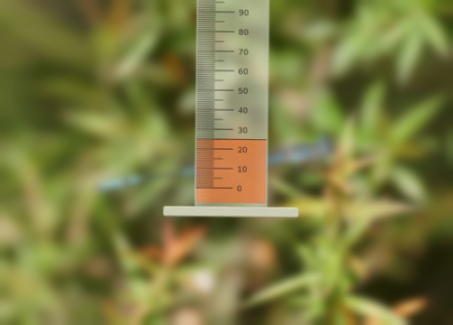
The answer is 25 mL
